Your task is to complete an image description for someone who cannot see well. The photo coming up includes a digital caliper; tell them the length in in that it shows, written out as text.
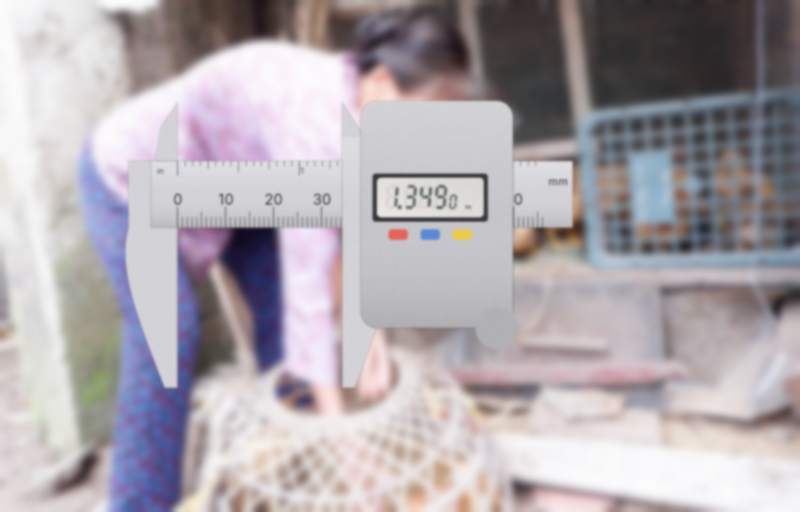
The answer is 1.3490 in
